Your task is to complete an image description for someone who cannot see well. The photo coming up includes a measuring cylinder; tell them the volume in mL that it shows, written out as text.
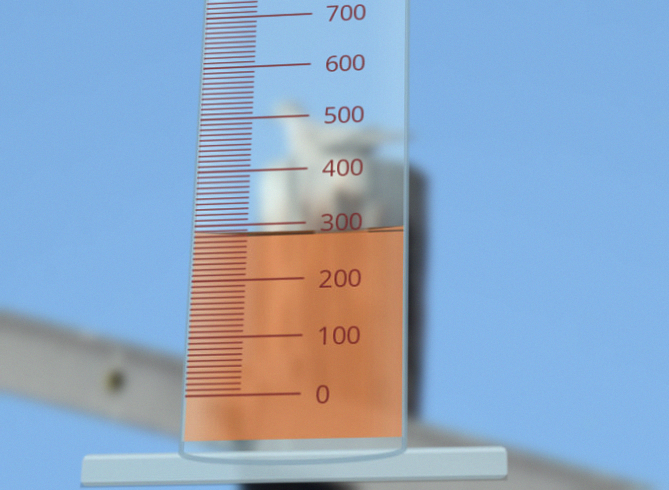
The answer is 280 mL
